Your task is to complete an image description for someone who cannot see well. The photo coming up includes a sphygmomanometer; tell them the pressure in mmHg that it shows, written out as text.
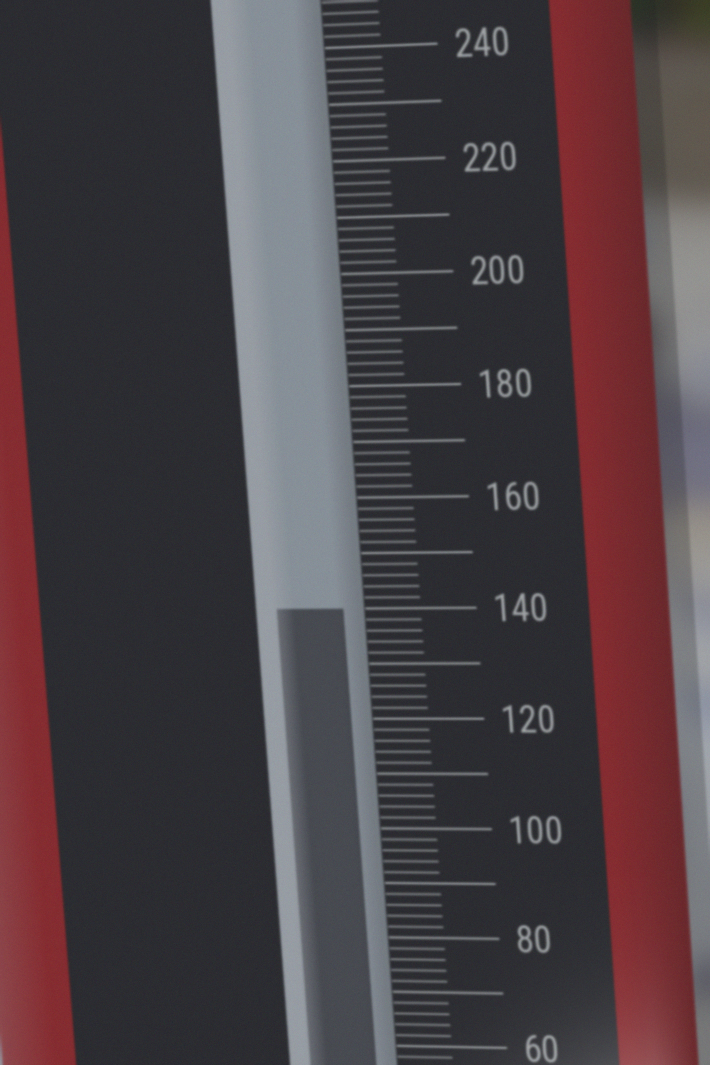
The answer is 140 mmHg
